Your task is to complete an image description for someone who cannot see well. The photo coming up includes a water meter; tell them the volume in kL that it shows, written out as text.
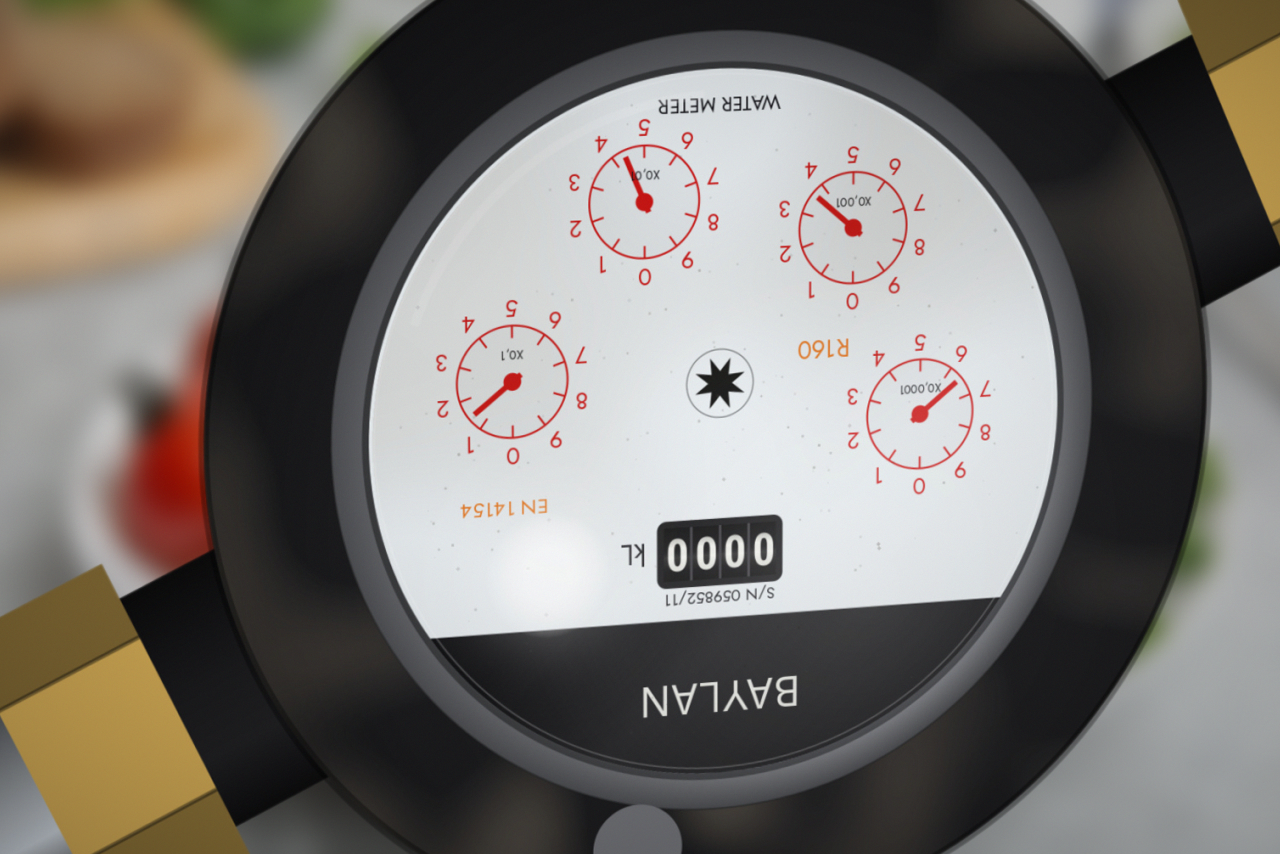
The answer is 0.1436 kL
